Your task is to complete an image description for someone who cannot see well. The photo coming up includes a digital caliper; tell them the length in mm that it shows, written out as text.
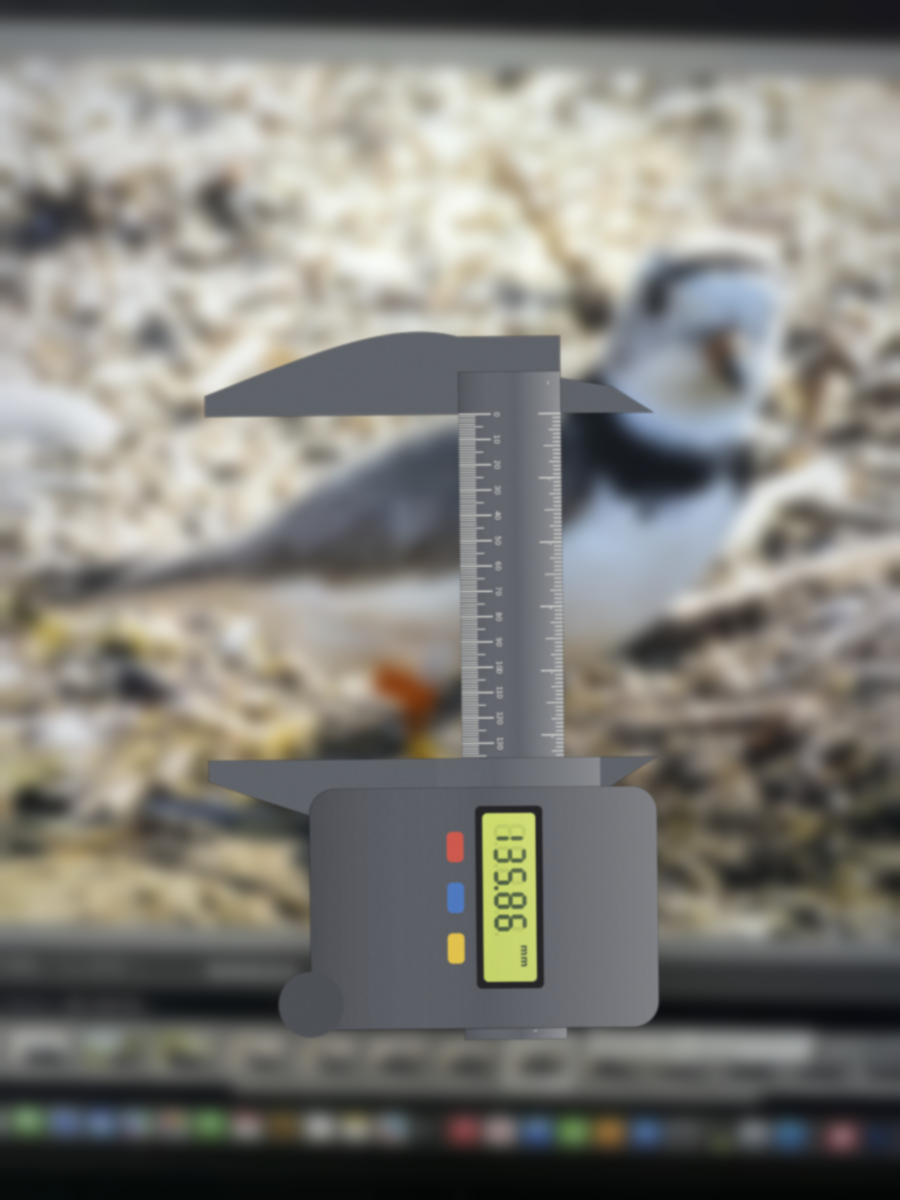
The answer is 135.86 mm
